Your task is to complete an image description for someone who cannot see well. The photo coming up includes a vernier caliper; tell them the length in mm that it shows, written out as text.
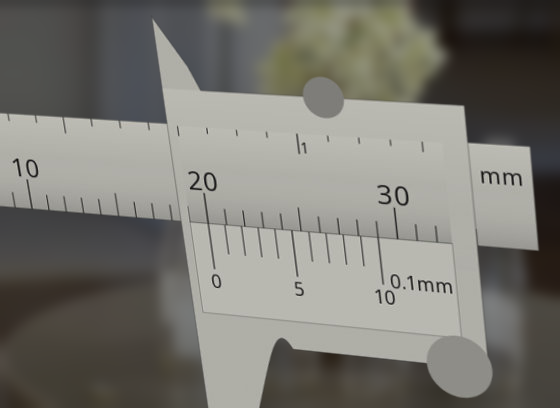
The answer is 20.0 mm
